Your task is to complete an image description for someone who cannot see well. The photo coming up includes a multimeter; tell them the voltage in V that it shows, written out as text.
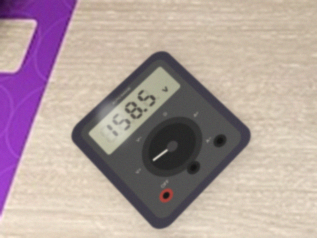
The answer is 158.5 V
